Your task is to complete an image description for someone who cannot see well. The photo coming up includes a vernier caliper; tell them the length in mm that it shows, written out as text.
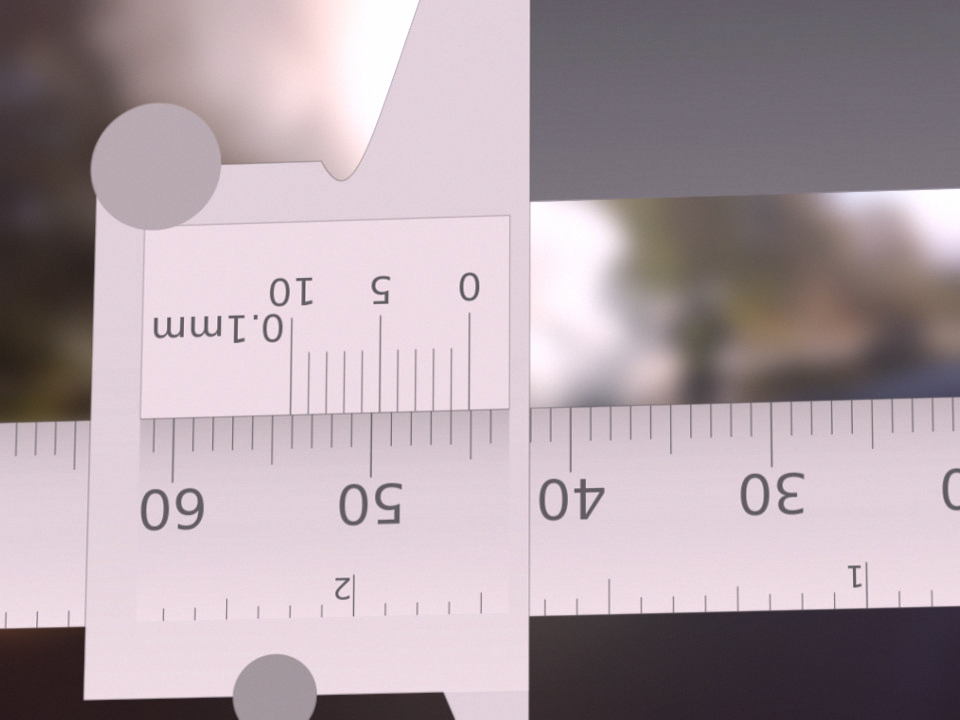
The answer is 45.1 mm
